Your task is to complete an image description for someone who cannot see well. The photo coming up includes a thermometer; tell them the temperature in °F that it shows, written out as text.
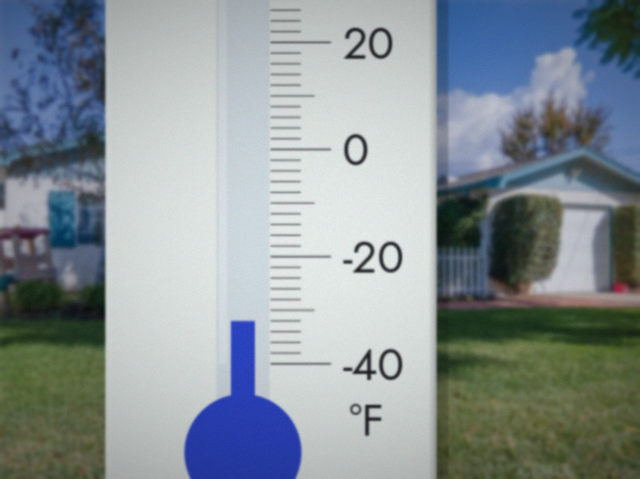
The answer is -32 °F
